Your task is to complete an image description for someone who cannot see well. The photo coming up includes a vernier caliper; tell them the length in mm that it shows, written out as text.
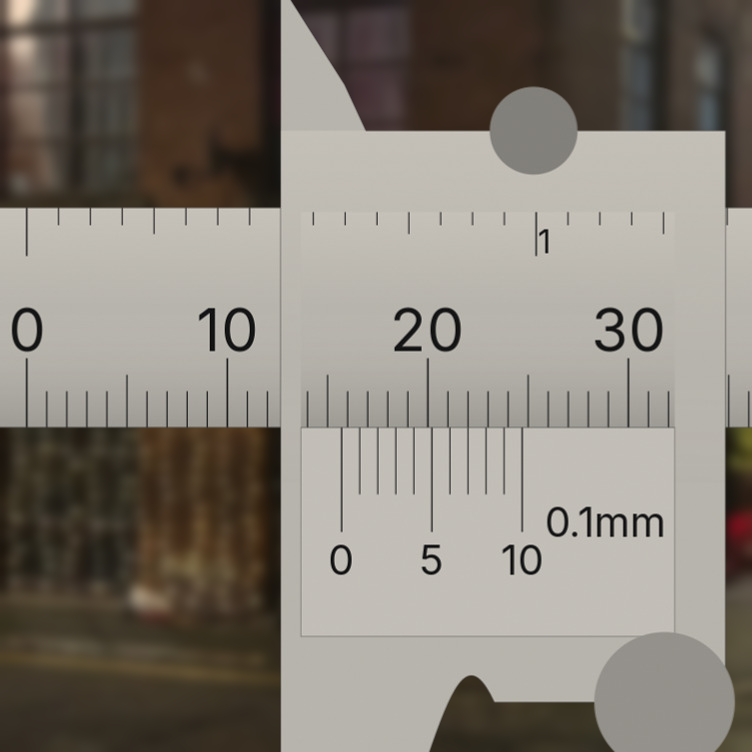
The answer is 15.7 mm
